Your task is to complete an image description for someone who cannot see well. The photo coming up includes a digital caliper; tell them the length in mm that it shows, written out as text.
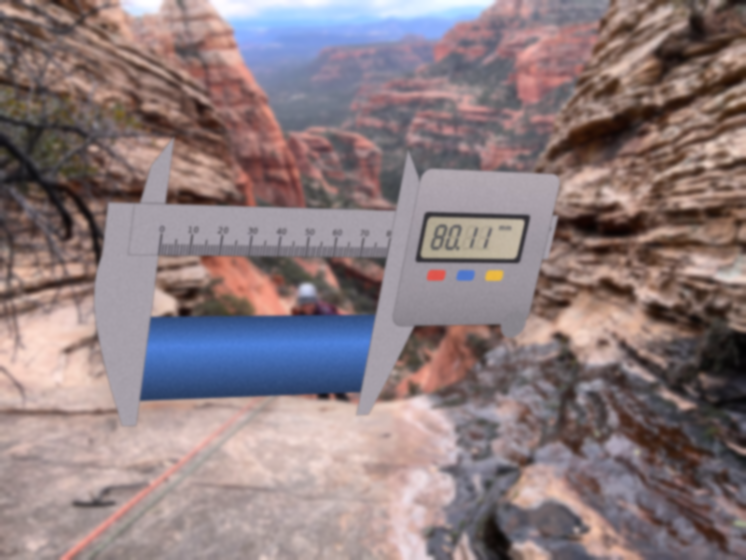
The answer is 80.11 mm
